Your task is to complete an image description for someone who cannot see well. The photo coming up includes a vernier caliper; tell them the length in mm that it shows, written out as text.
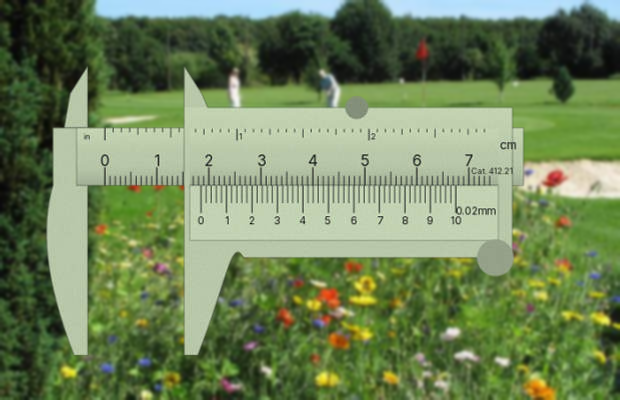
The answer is 18.5 mm
